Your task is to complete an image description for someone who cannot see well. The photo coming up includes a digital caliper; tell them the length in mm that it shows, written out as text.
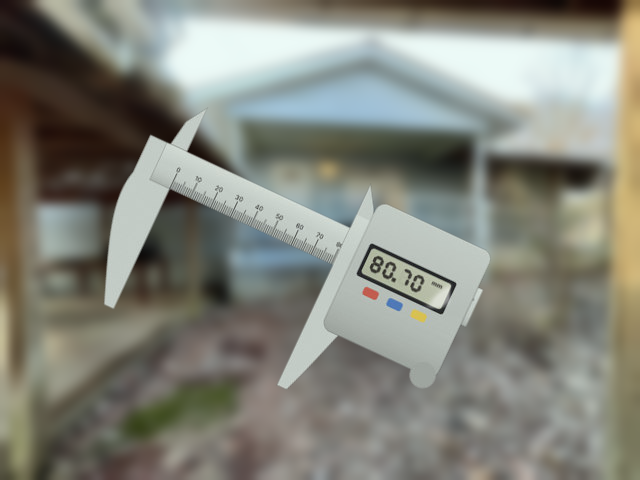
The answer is 80.70 mm
